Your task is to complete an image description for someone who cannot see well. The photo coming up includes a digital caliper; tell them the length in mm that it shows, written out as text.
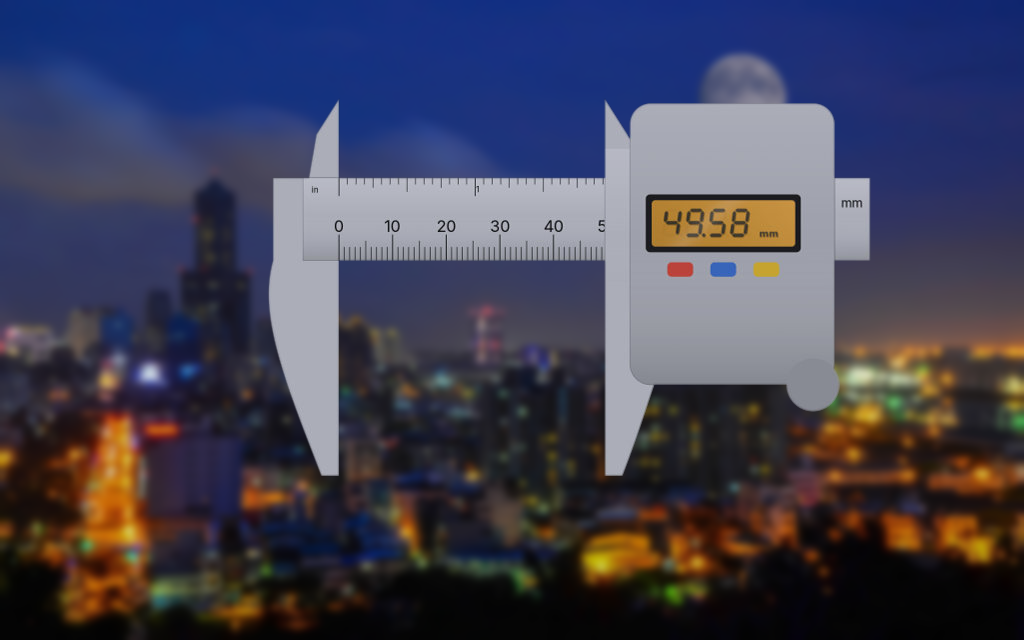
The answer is 49.58 mm
